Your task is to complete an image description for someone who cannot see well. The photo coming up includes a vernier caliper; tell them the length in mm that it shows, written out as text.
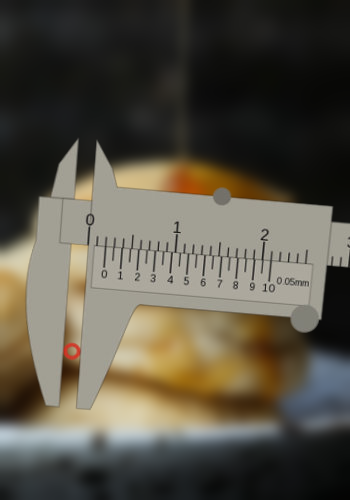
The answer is 2.0 mm
